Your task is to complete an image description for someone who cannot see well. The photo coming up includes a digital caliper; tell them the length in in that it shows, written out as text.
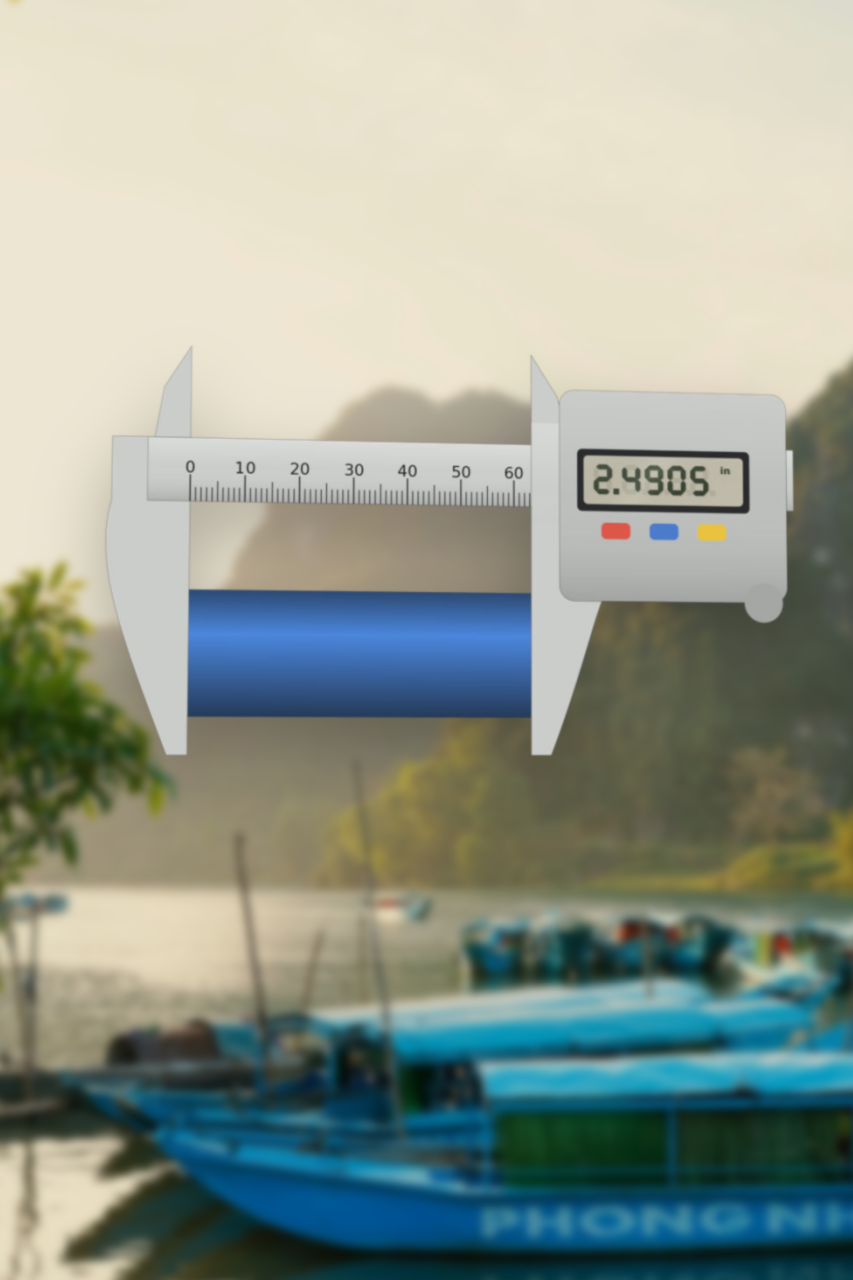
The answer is 2.4905 in
